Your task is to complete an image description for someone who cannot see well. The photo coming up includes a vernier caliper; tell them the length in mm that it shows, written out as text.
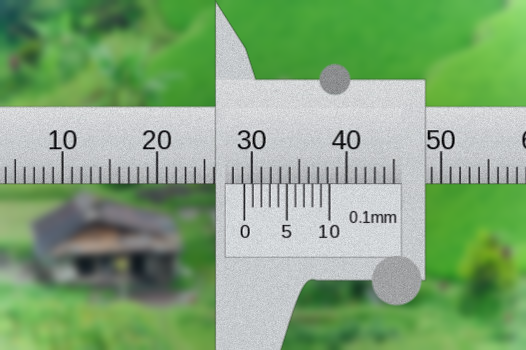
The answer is 29.2 mm
